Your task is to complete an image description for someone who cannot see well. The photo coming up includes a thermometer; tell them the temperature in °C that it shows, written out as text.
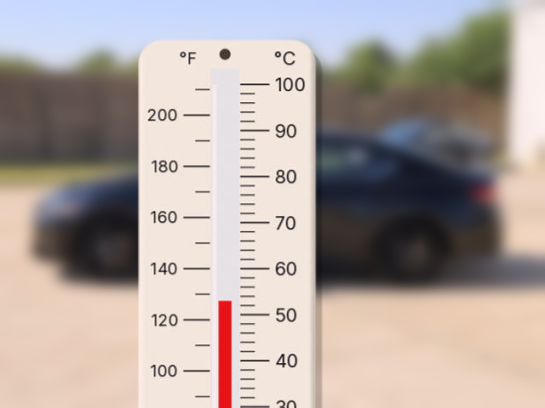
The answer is 53 °C
